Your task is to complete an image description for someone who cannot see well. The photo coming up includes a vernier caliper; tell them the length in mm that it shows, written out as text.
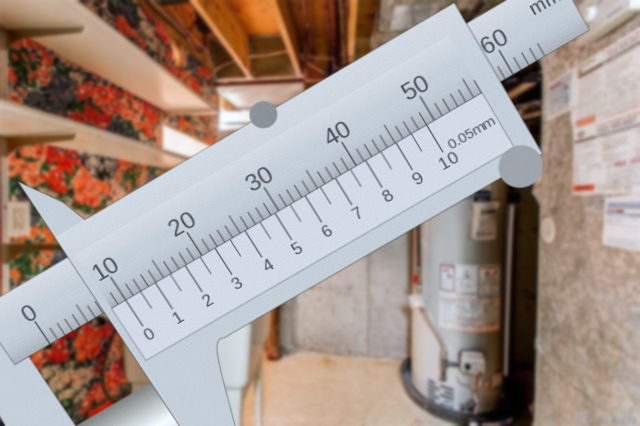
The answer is 10.0 mm
